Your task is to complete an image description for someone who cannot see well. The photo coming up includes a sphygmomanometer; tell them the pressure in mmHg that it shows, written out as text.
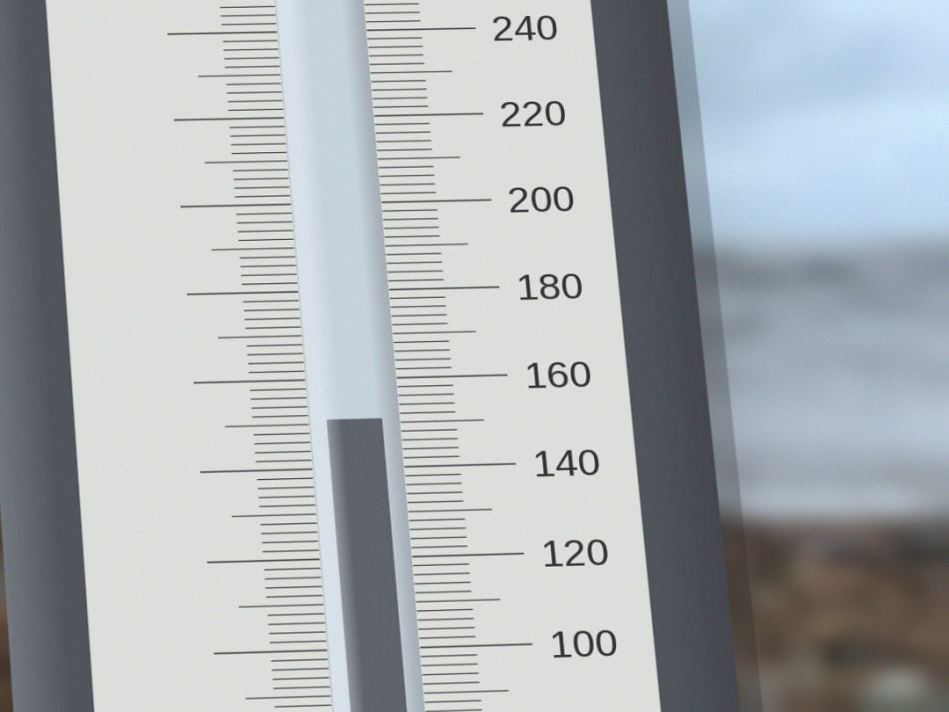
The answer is 151 mmHg
